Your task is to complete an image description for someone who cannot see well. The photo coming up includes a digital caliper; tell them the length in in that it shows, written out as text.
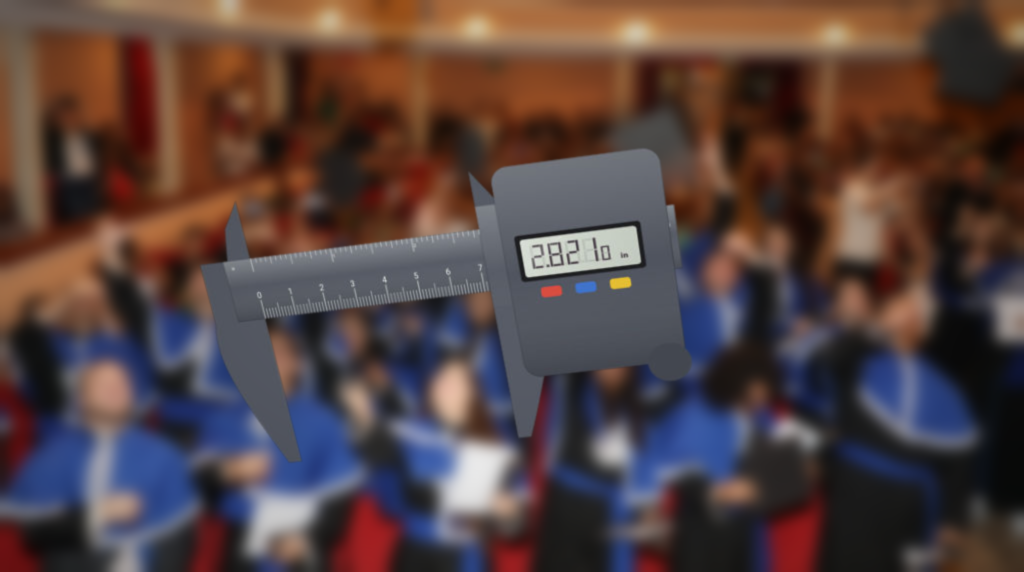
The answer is 2.8210 in
